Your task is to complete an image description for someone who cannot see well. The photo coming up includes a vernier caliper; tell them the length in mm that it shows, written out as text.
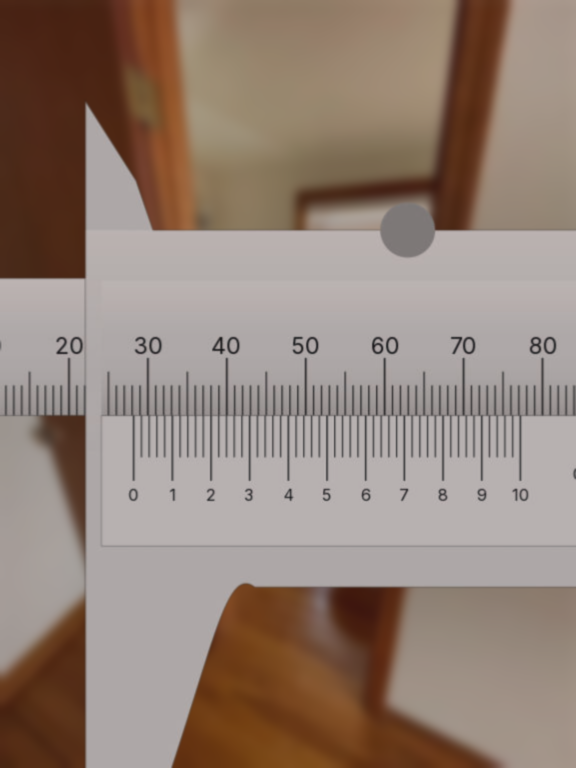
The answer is 28.2 mm
